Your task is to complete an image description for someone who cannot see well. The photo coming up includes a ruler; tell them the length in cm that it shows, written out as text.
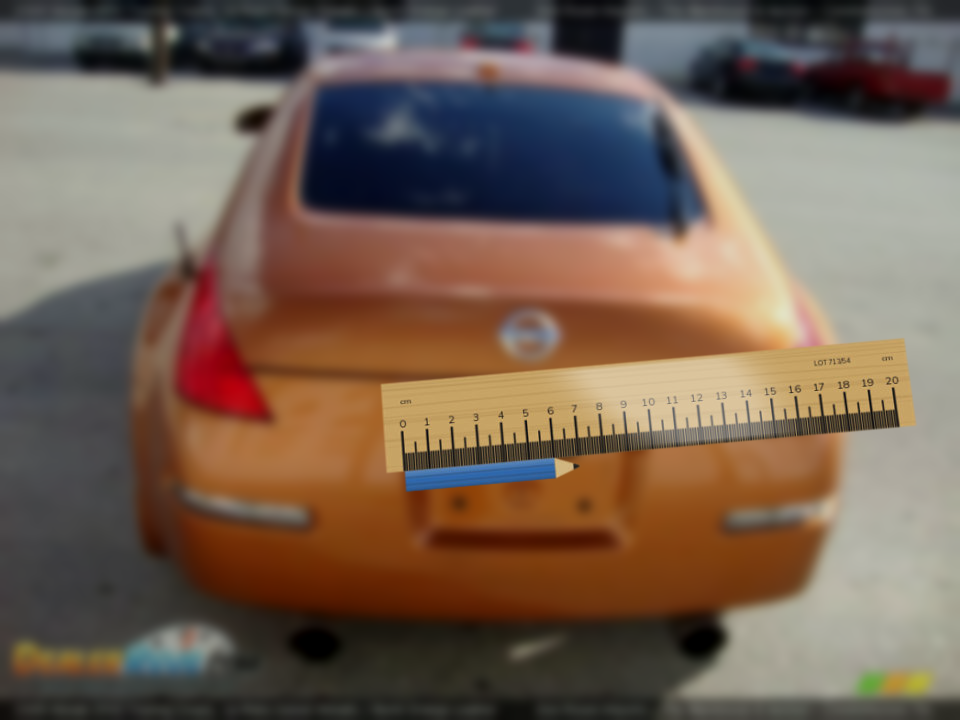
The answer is 7 cm
